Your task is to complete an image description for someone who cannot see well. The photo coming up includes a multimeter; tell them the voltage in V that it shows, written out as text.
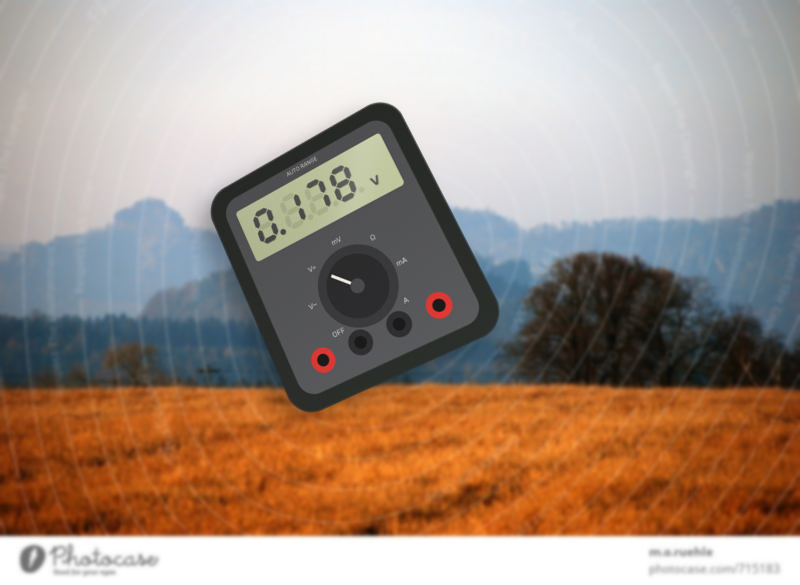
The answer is 0.178 V
